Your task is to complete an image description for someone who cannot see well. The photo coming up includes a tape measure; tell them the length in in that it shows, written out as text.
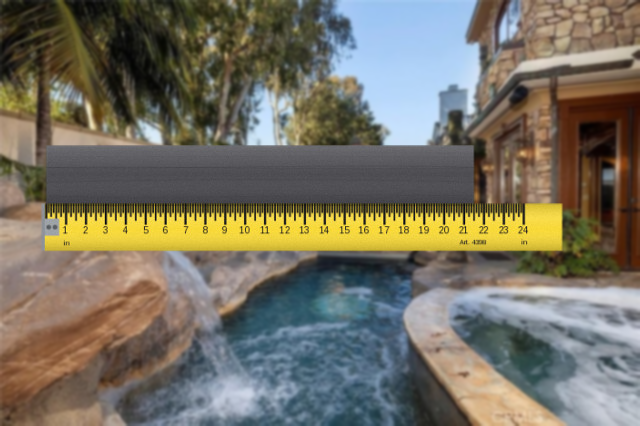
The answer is 21.5 in
